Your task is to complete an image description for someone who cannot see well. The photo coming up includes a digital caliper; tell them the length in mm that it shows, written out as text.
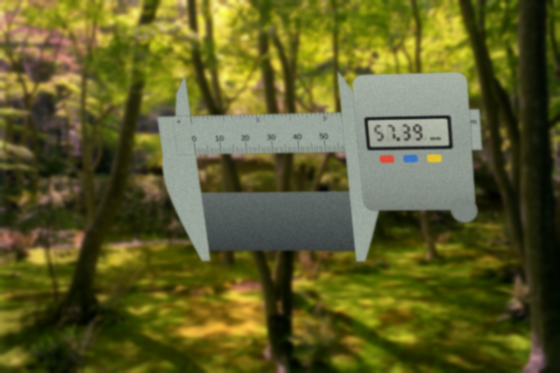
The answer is 57.39 mm
